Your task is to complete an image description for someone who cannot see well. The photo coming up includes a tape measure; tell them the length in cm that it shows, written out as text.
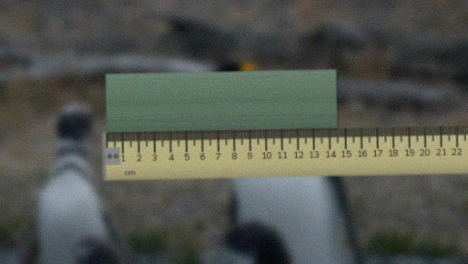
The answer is 14.5 cm
